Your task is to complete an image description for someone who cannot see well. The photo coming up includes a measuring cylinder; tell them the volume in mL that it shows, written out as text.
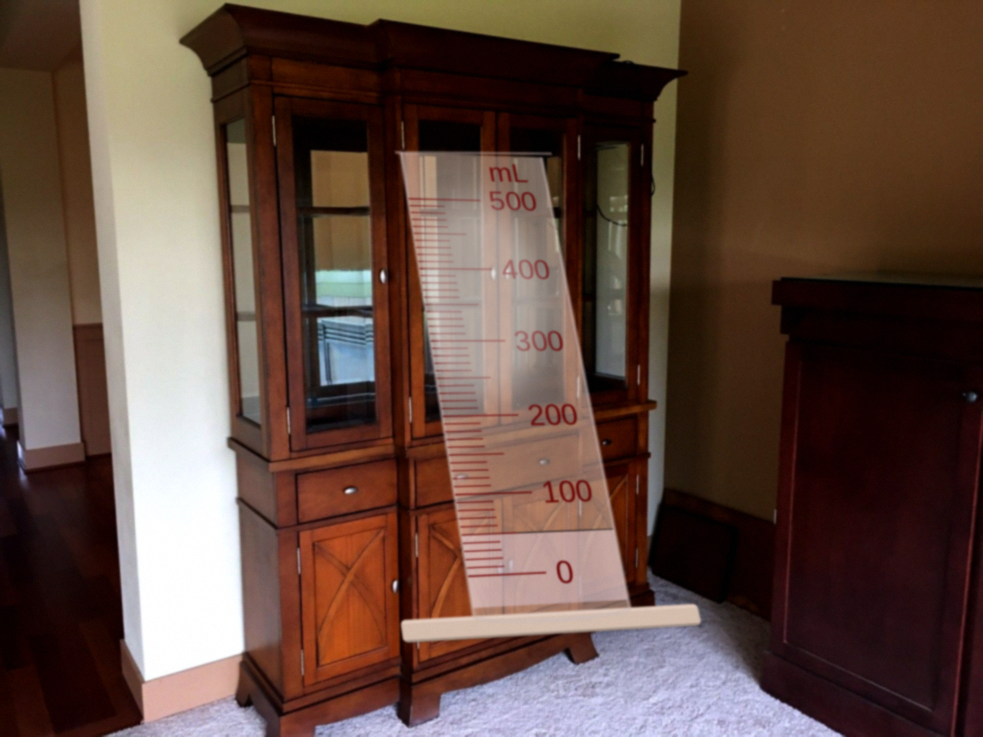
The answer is 50 mL
